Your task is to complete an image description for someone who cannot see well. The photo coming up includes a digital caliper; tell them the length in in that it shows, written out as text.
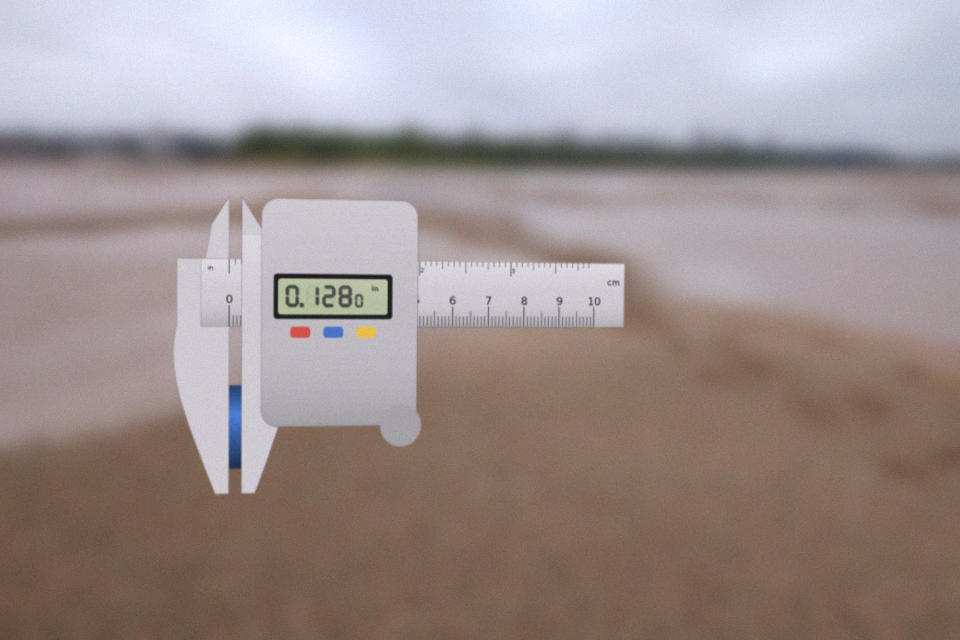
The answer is 0.1280 in
